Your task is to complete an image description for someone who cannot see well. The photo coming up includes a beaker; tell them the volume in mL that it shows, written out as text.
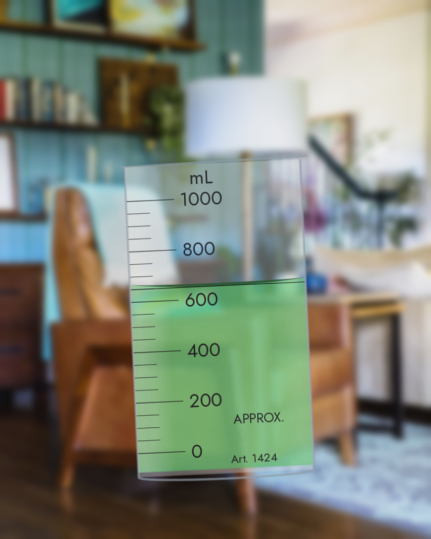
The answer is 650 mL
